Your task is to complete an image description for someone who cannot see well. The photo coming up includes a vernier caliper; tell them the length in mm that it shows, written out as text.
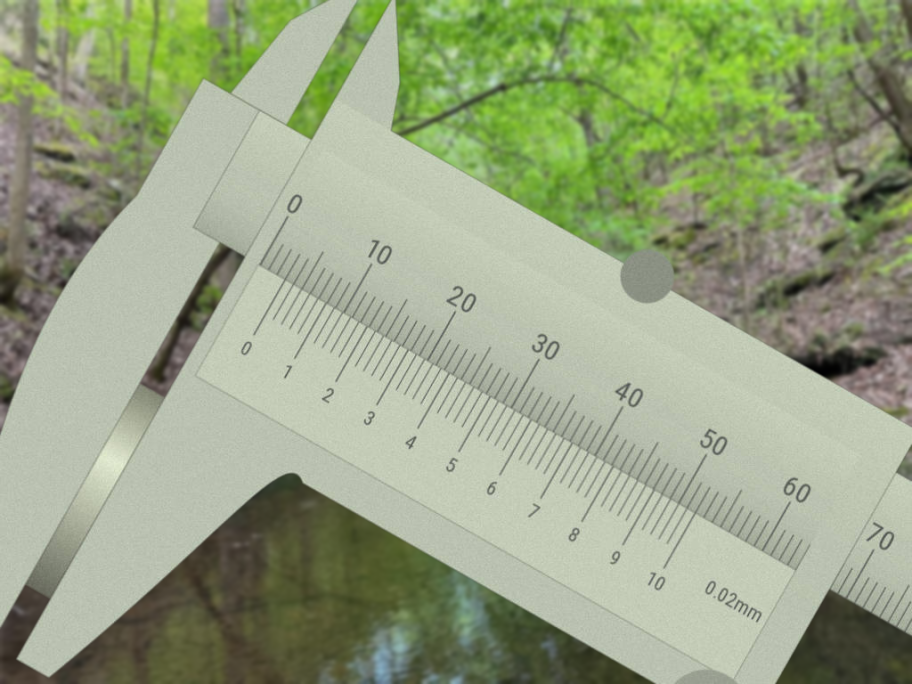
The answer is 3.0 mm
